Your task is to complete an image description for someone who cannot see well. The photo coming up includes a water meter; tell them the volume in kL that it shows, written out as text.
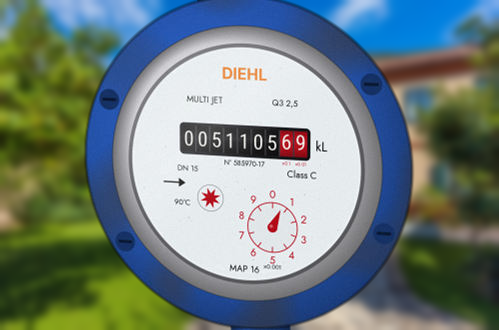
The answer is 51105.690 kL
